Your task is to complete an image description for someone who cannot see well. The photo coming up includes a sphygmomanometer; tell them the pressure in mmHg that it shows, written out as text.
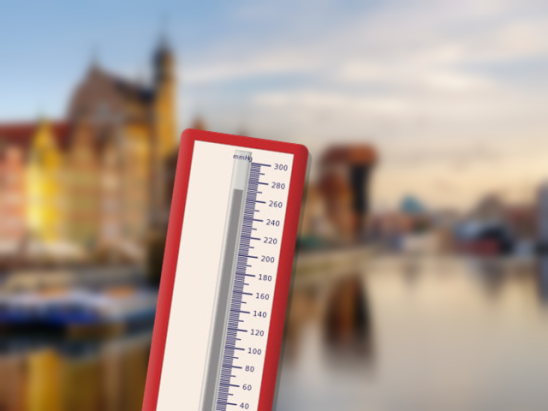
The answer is 270 mmHg
